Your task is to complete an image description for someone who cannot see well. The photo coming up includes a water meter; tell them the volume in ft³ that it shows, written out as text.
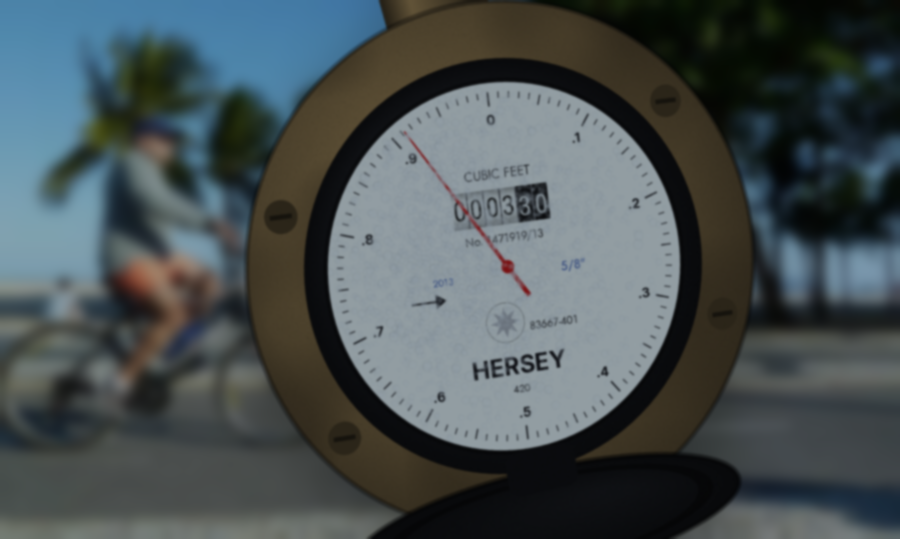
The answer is 329.91 ft³
